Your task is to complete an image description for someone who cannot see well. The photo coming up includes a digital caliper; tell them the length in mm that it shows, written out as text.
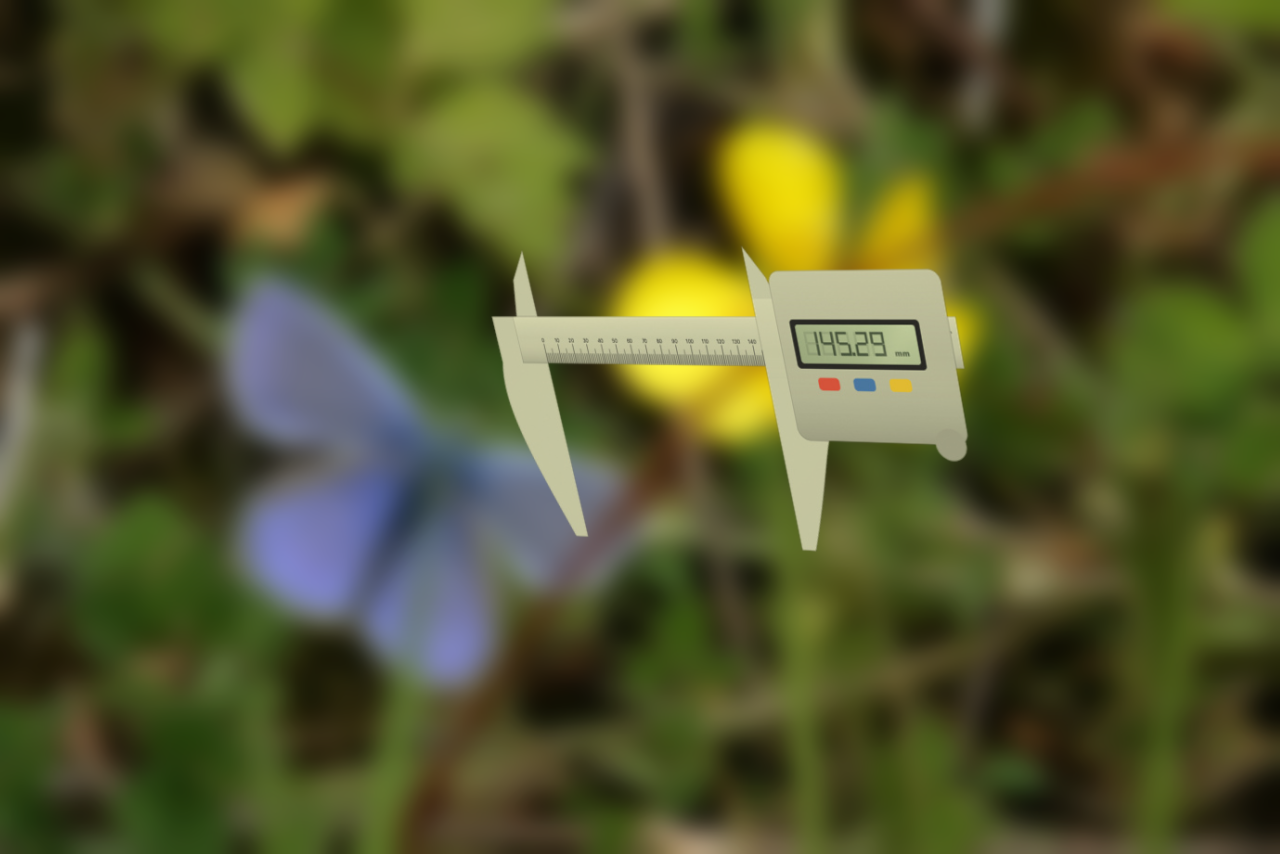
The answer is 145.29 mm
